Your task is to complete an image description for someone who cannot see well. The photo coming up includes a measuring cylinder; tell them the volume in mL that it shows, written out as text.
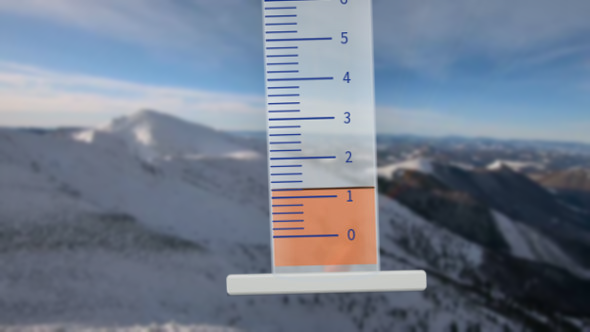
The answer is 1.2 mL
